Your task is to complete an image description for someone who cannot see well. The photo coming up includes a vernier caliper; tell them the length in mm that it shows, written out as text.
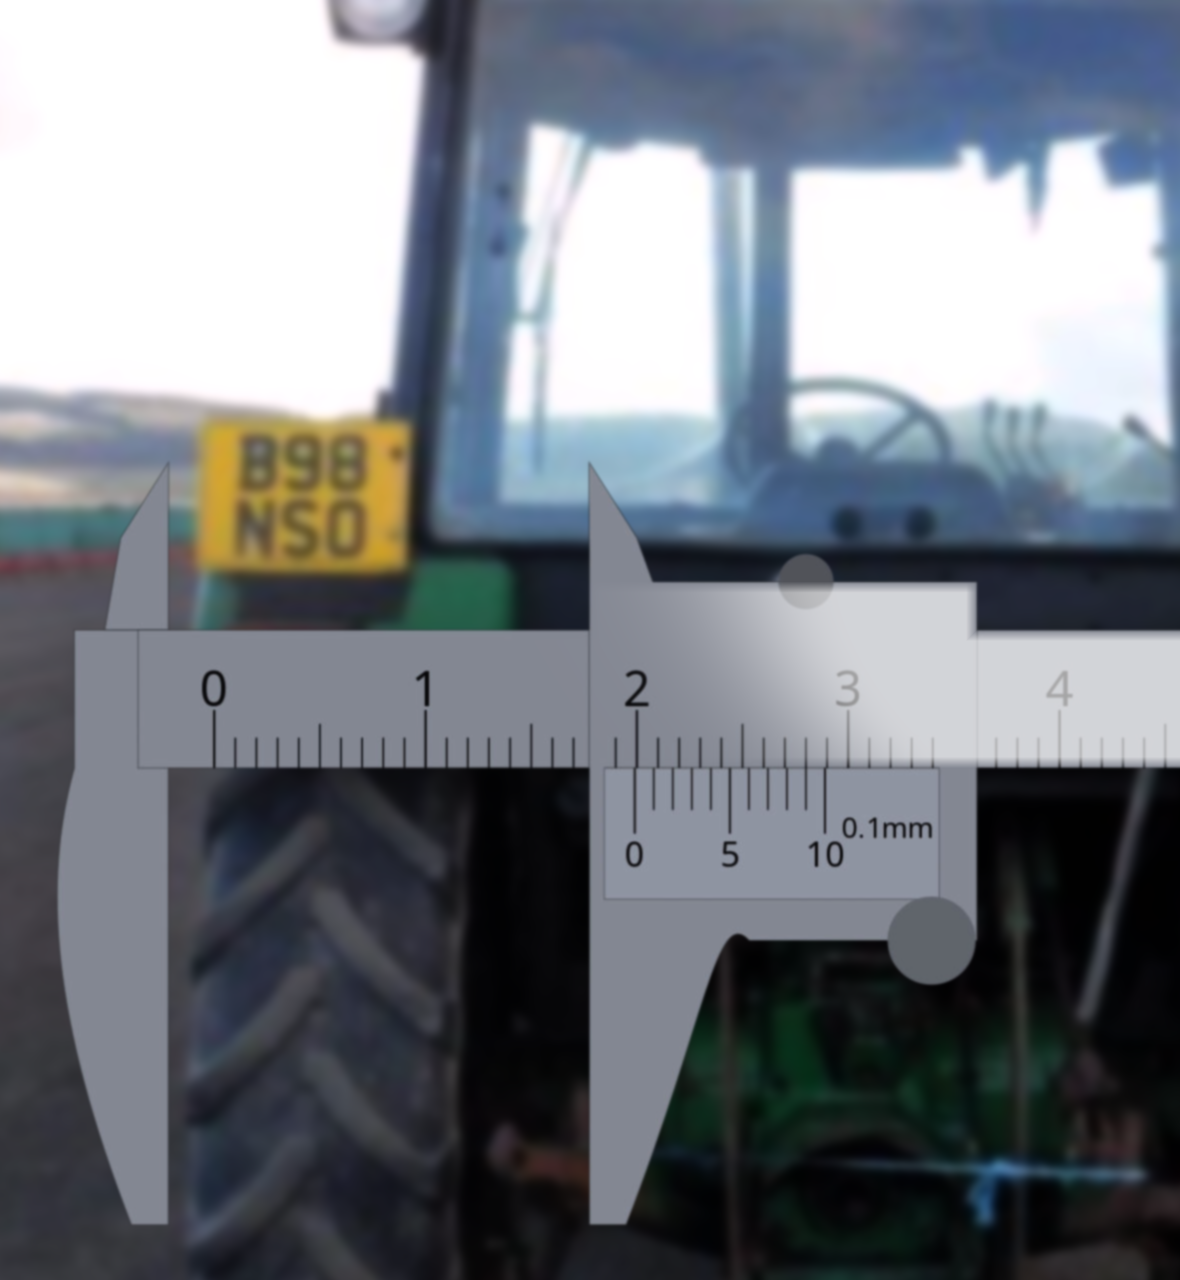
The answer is 19.9 mm
